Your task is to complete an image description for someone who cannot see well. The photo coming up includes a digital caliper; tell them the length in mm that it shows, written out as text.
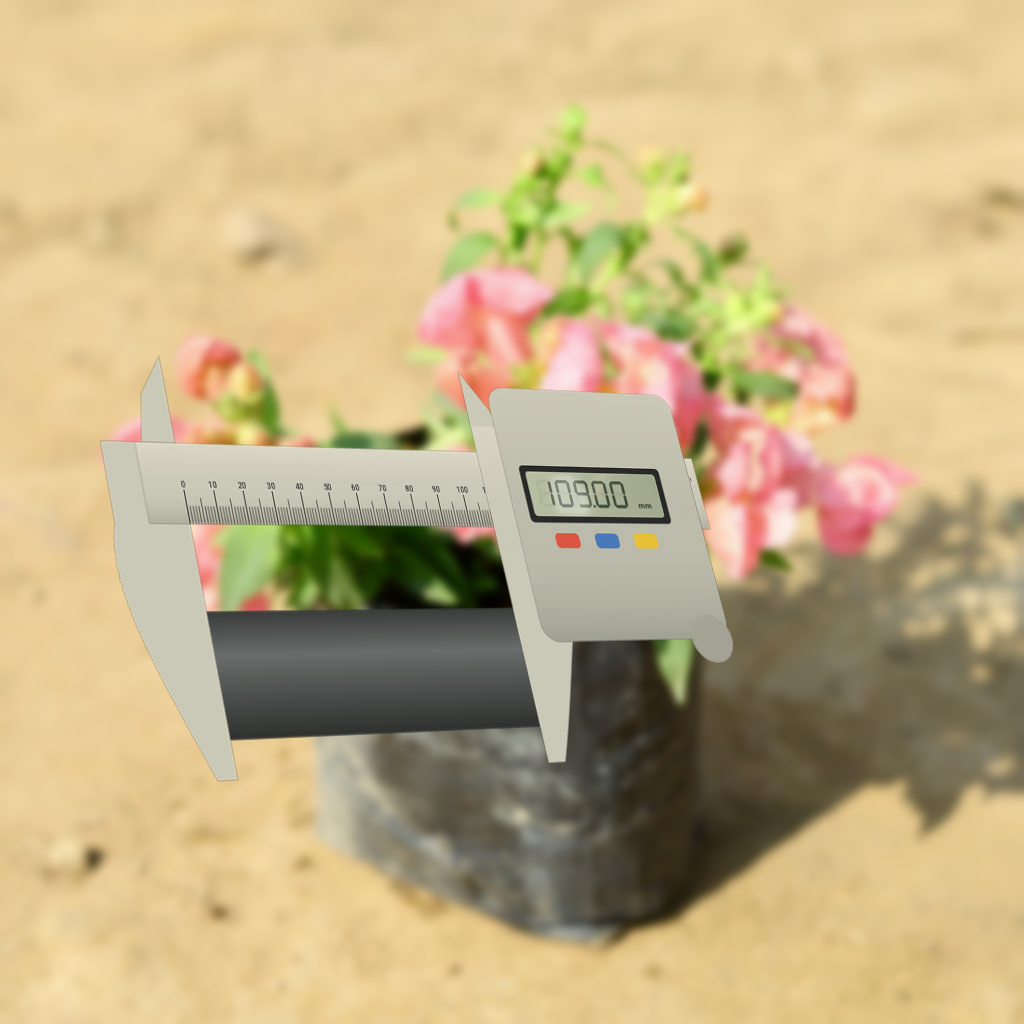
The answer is 109.00 mm
